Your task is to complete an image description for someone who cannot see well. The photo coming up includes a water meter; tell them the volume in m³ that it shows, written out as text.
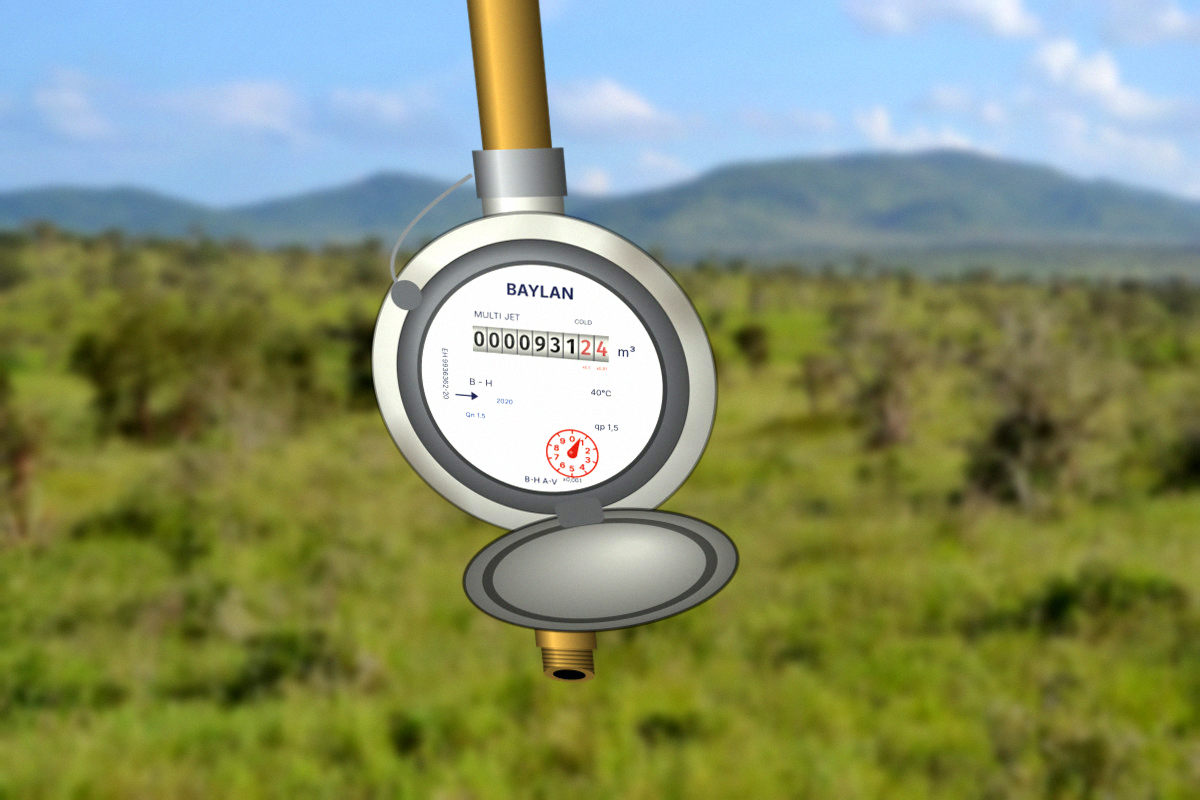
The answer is 931.240 m³
